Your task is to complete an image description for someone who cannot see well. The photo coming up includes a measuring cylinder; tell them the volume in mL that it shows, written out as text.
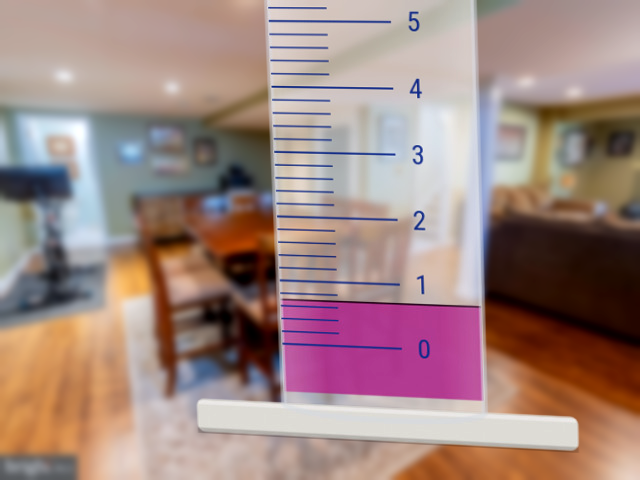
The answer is 0.7 mL
